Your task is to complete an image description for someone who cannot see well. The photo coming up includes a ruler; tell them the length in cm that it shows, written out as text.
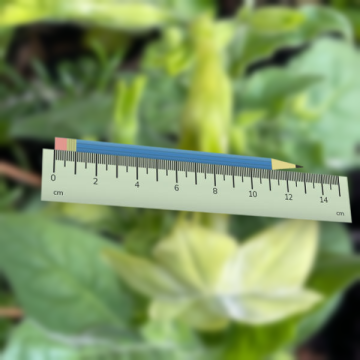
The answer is 13 cm
